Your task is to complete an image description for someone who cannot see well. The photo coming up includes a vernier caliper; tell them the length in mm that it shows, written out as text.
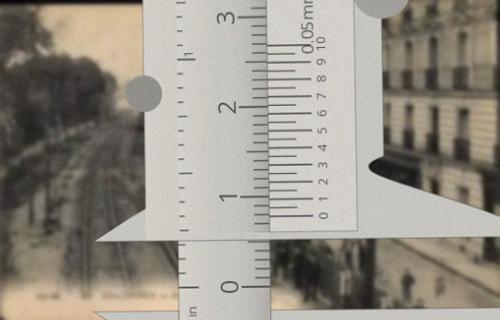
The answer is 7.8 mm
